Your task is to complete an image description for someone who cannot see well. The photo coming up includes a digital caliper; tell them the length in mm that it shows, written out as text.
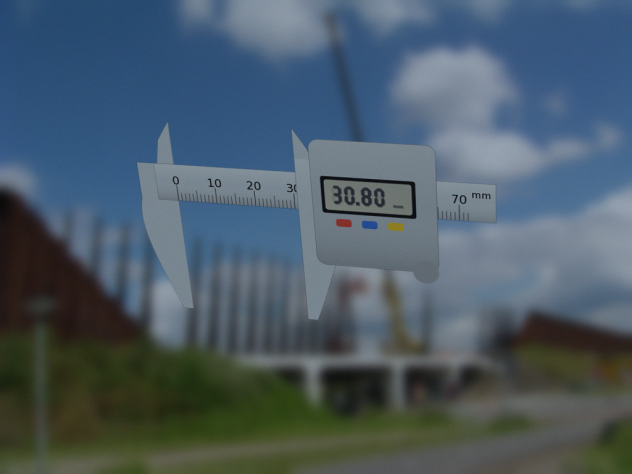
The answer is 30.80 mm
